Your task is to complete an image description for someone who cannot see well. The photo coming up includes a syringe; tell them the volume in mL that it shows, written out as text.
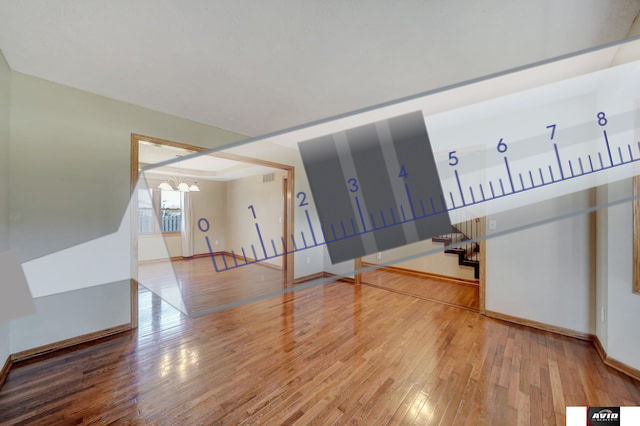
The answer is 2.2 mL
